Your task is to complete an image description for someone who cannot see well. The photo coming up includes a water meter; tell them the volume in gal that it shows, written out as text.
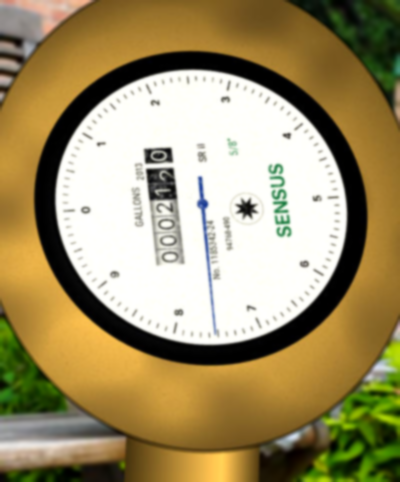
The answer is 2117.5 gal
